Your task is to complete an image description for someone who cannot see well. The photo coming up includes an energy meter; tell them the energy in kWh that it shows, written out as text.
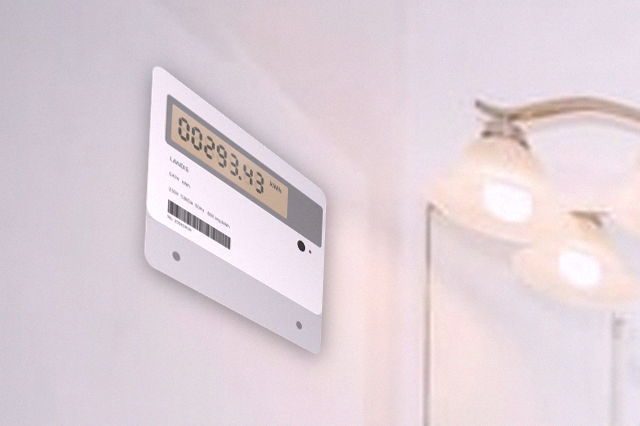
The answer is 293.43 kWh
